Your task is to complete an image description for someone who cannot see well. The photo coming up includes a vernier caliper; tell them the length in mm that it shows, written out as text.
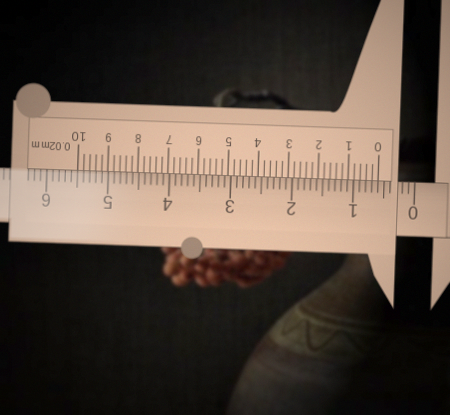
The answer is 6.0 mm
